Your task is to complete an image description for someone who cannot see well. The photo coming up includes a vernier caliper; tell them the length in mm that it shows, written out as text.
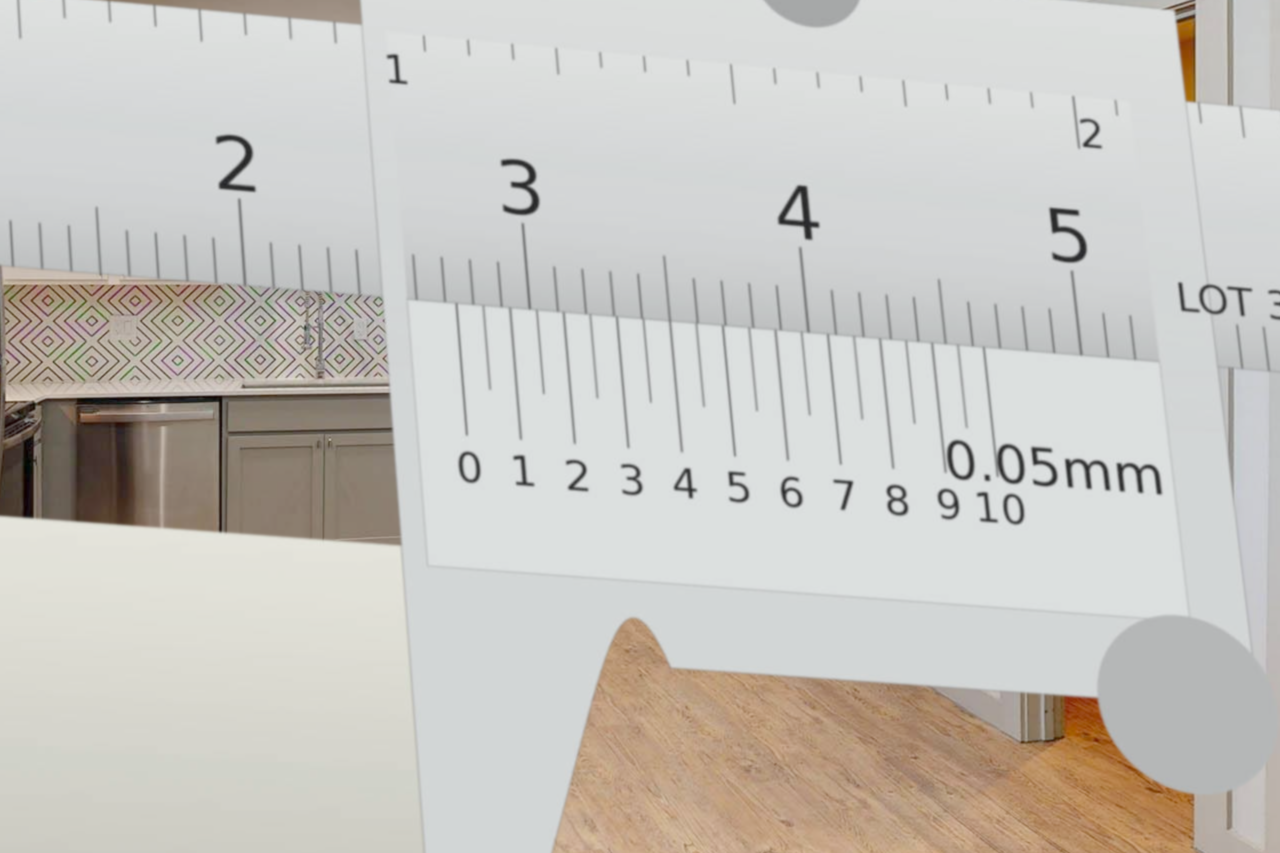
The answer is 27.4 mm
